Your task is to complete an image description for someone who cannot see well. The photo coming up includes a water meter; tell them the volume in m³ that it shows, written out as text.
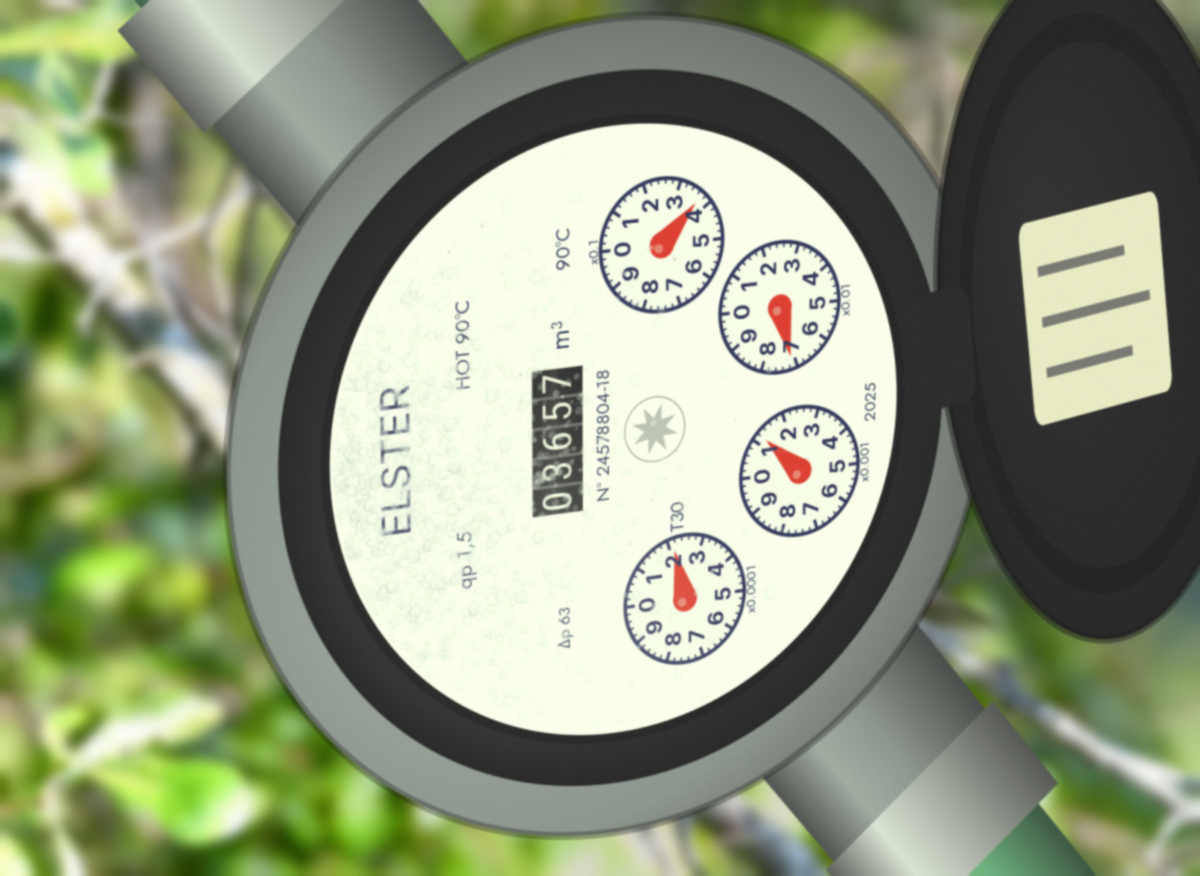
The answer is 3657.3712 m³
